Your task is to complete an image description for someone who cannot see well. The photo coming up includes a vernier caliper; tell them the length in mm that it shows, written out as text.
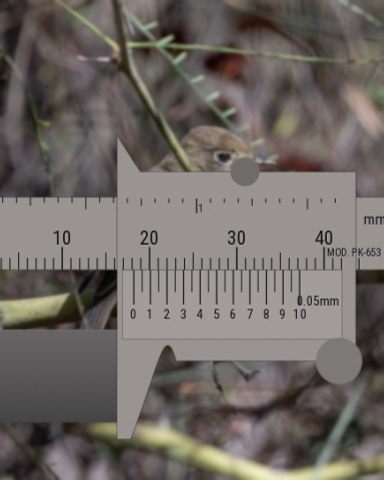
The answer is 18.2 mm
